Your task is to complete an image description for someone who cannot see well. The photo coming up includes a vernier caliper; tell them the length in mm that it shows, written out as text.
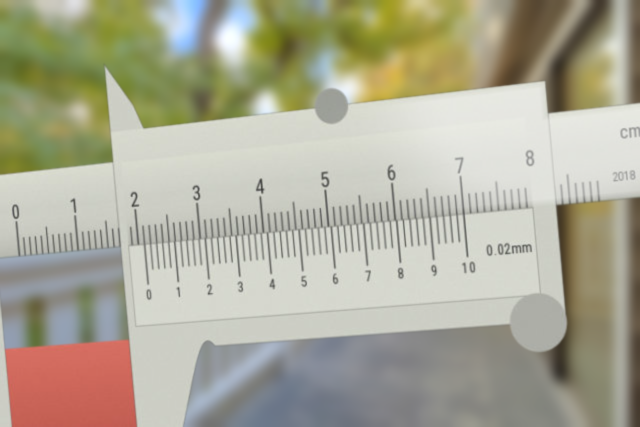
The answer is 21.0 mm
